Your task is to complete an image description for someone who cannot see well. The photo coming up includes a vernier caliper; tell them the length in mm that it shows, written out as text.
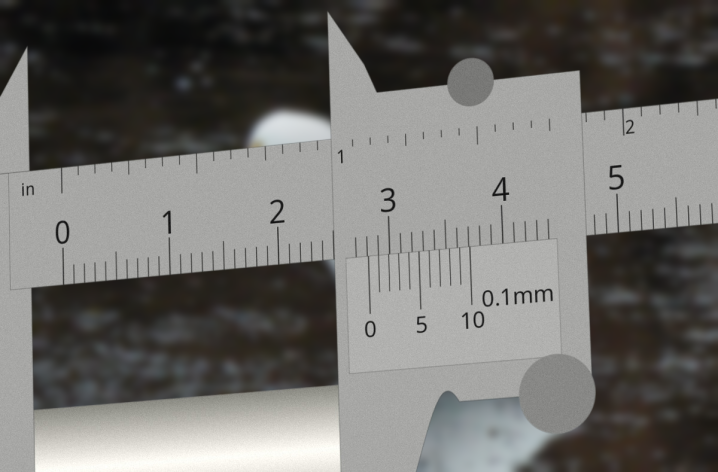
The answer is 28.1 mm
